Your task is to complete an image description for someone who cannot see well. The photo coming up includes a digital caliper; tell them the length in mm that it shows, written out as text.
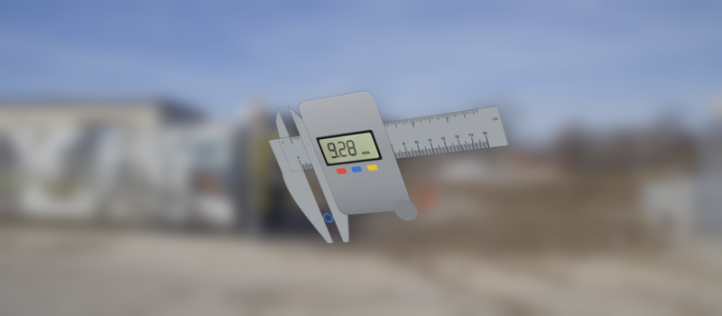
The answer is 9.28 mm
